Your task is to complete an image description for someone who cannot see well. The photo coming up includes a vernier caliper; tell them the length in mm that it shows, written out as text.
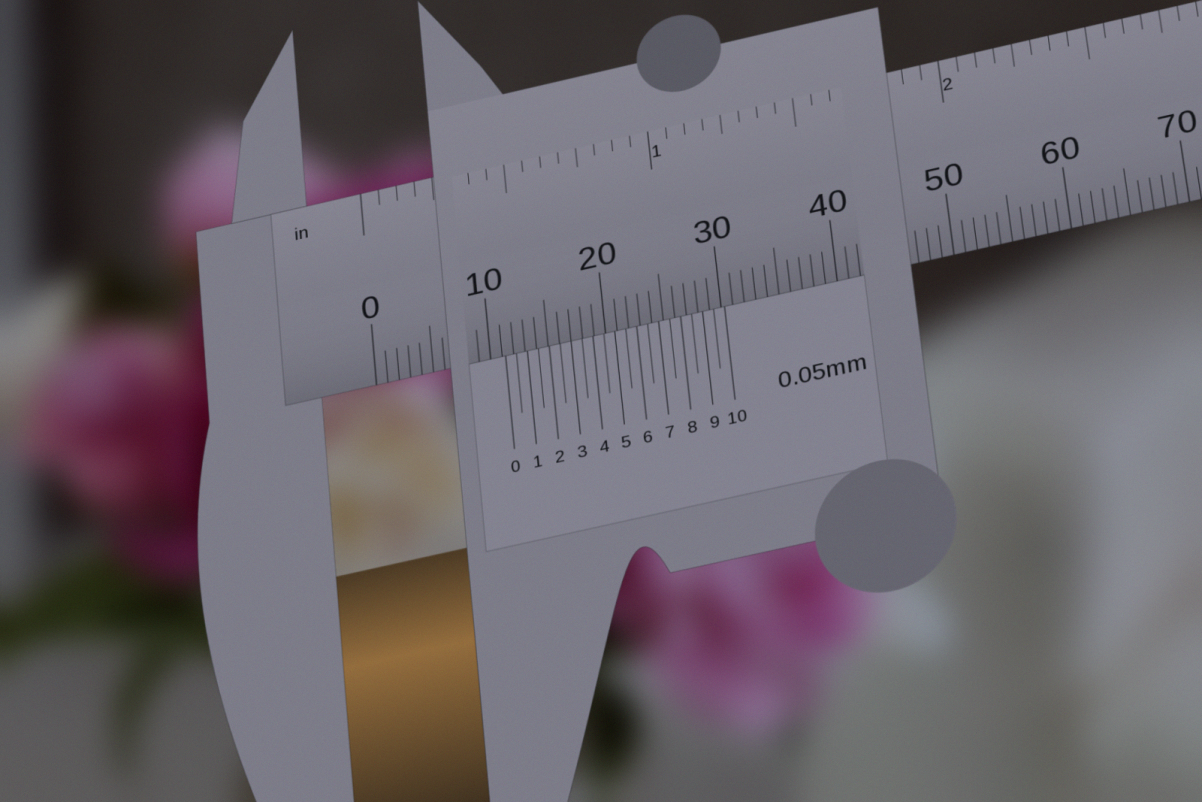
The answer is 11.3 mm
